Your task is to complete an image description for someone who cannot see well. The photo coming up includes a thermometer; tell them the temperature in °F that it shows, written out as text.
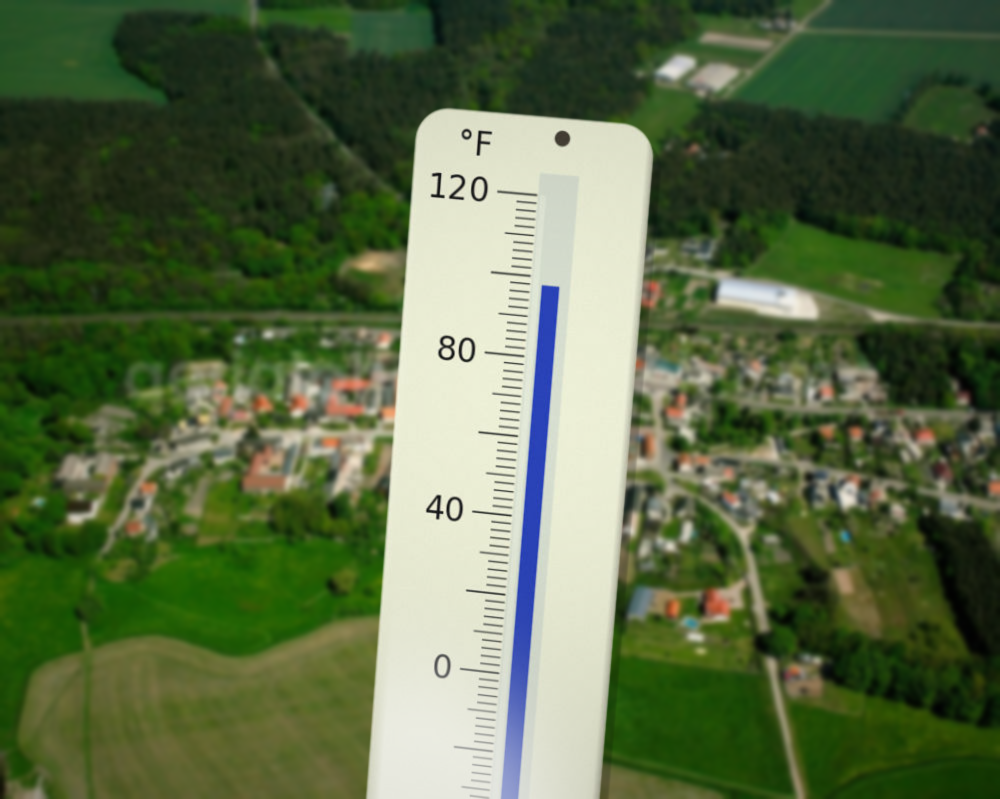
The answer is 98 °F
